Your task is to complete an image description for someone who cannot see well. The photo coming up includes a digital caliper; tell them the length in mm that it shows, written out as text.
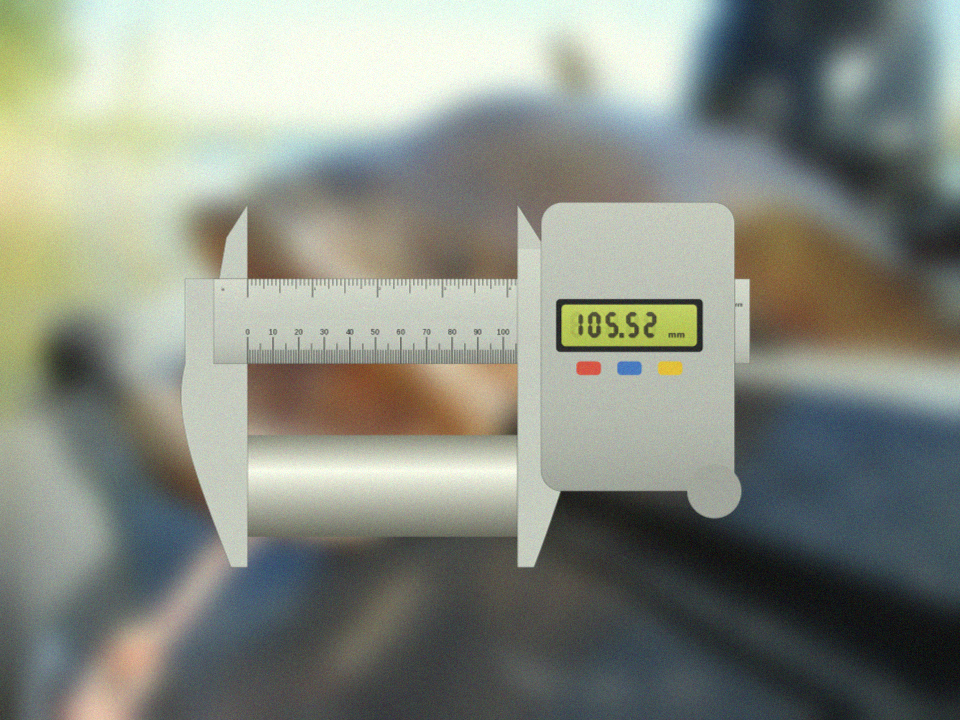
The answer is 105.52 mm
